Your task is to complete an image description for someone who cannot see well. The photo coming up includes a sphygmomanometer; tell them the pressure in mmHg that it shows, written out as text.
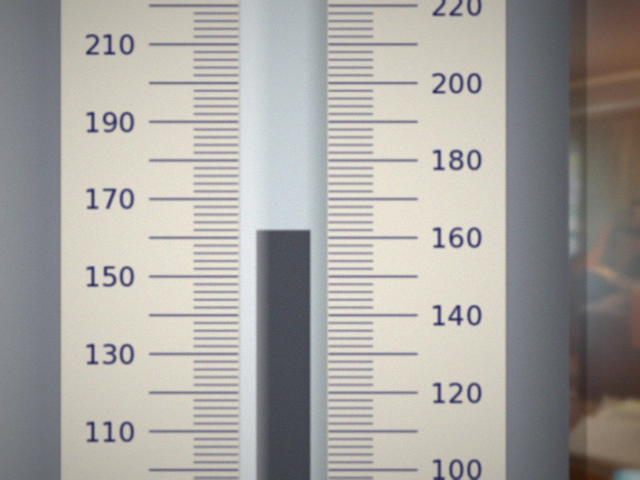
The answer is 162 mmHg
